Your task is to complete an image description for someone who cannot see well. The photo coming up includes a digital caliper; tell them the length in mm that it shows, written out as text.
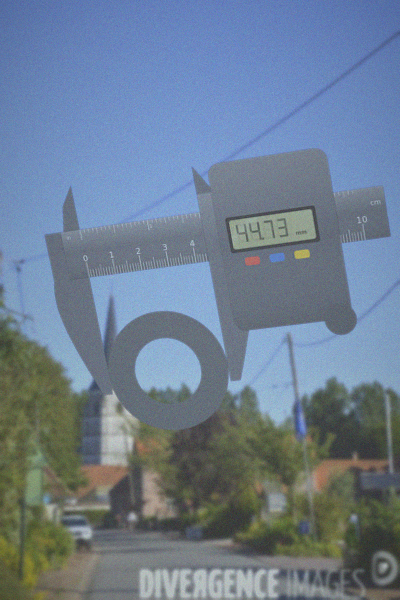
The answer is 44.73 mm
